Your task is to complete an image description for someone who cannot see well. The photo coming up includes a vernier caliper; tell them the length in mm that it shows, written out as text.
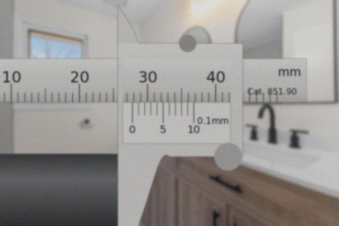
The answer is 27.8 mm
